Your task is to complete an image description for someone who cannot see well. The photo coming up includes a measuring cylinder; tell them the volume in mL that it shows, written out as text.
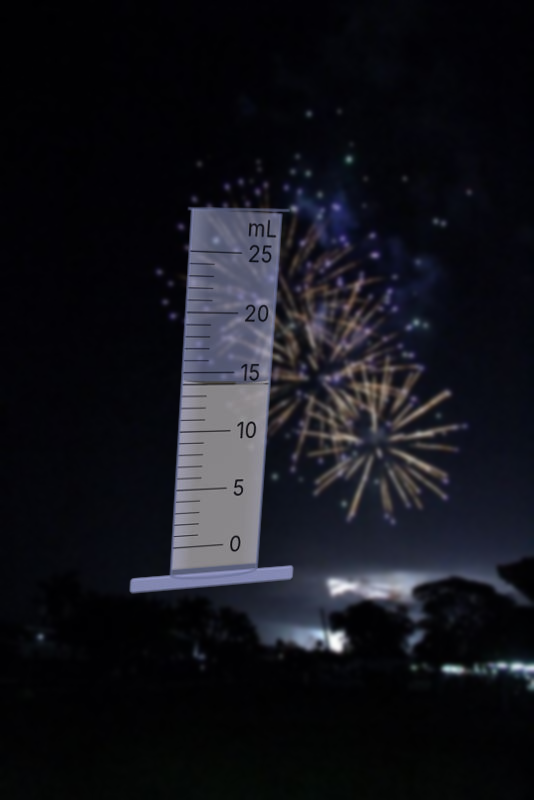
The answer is 14 mL
